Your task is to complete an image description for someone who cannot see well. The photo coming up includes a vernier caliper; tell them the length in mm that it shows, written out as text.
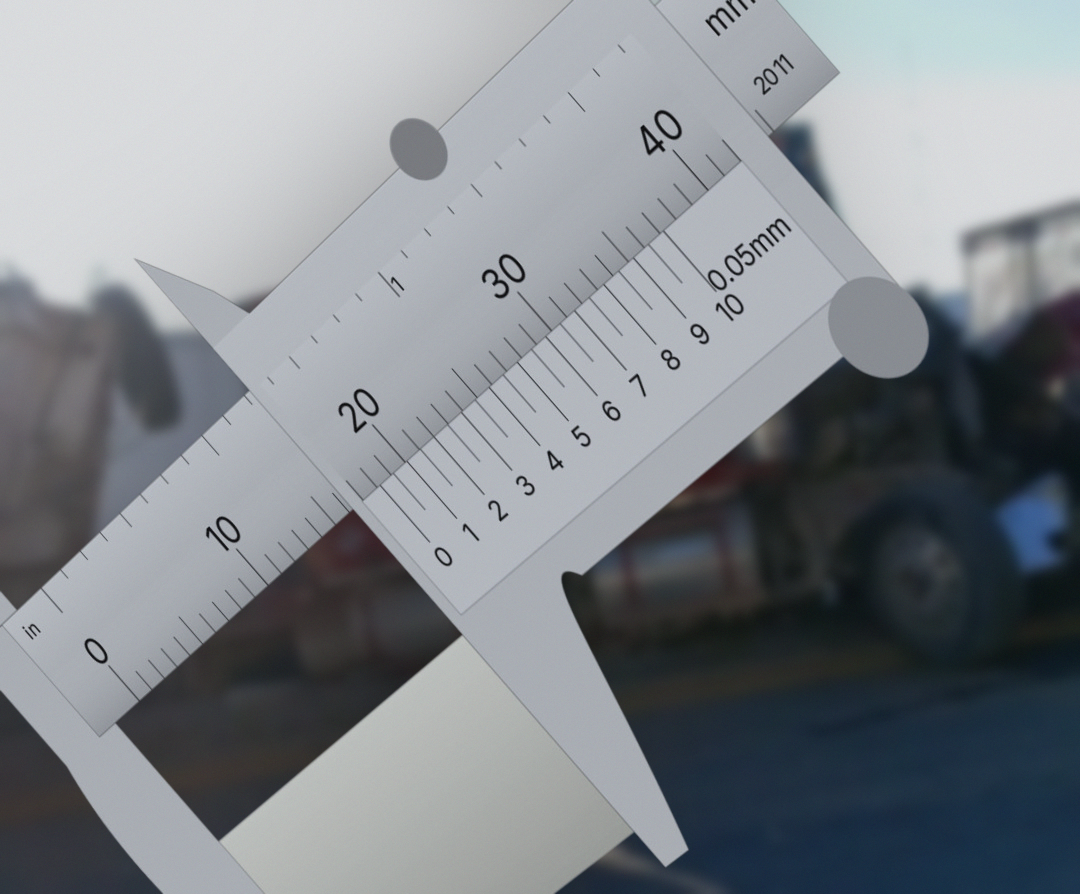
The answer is 18.2 mm
